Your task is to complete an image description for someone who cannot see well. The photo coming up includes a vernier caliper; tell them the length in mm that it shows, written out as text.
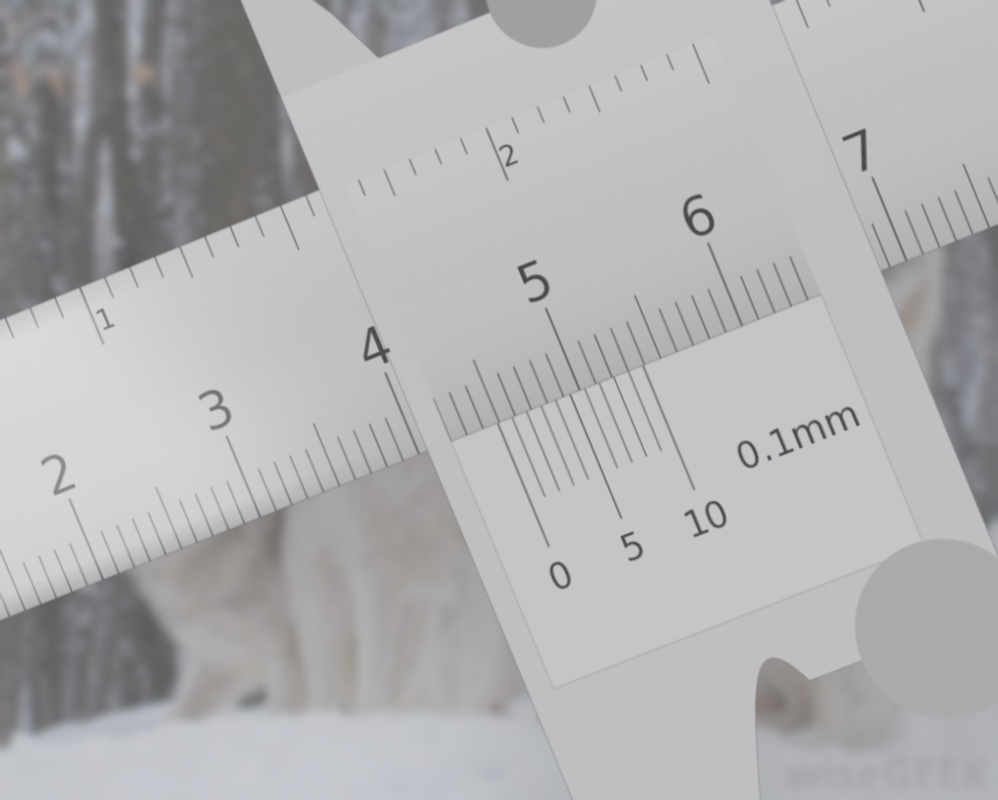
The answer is 44.9 mm
